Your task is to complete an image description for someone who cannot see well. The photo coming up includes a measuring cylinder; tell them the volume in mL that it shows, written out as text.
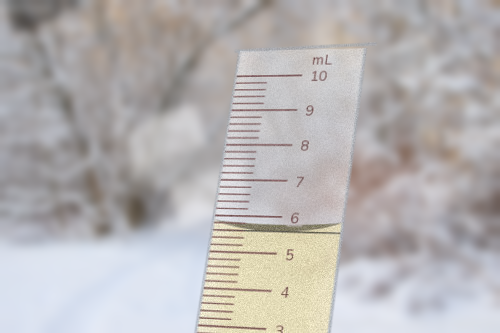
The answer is 5.6 mL
